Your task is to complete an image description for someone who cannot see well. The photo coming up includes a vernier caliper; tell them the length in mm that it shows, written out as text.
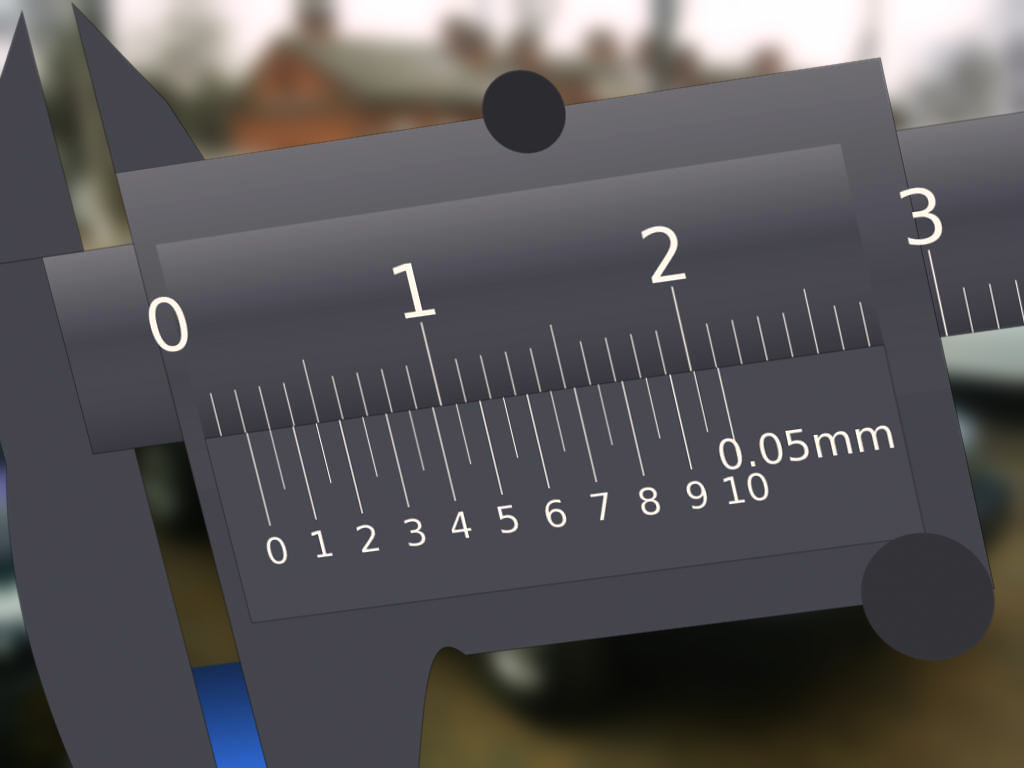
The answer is 2.05 mm
